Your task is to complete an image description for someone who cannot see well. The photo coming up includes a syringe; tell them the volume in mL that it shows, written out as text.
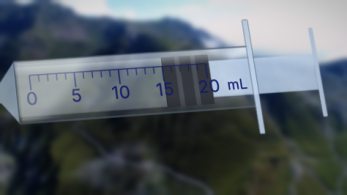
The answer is 15 mL
